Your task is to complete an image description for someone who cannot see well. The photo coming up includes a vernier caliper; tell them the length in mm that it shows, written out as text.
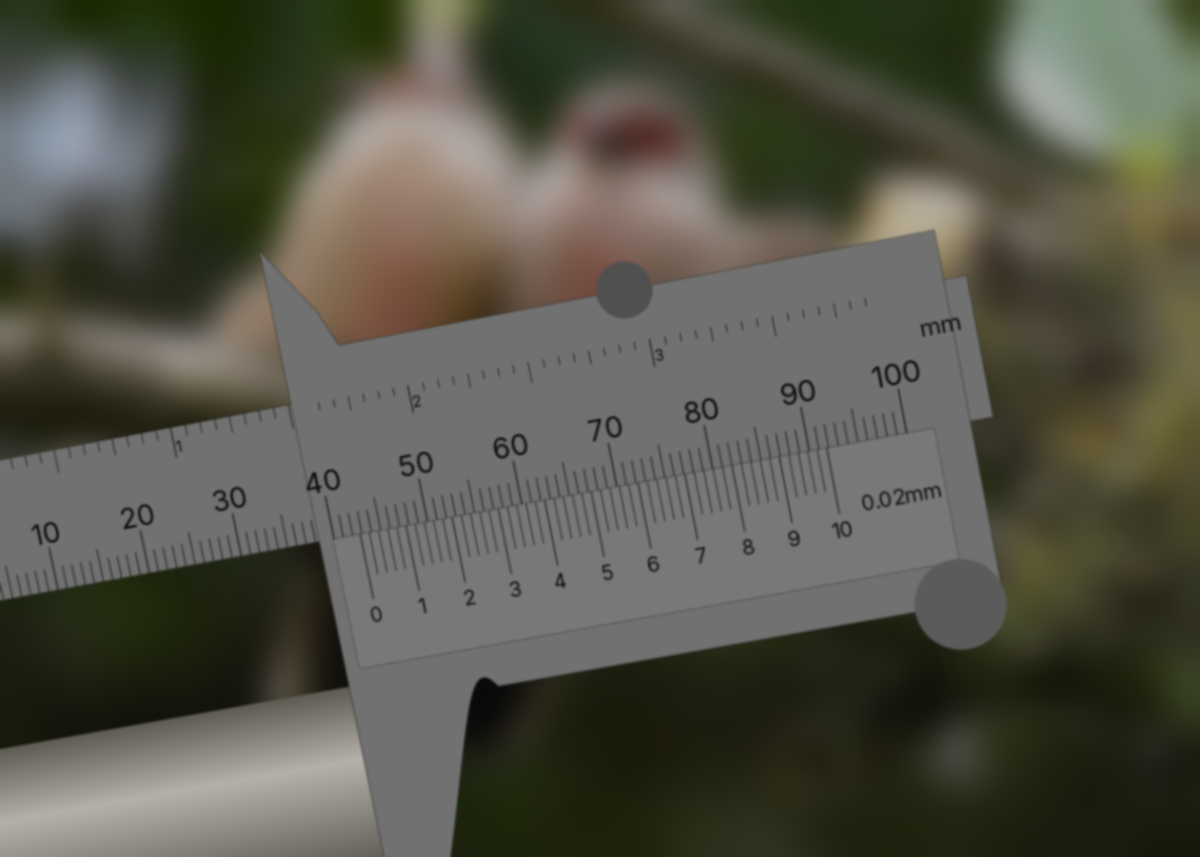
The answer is 42.8 mm
